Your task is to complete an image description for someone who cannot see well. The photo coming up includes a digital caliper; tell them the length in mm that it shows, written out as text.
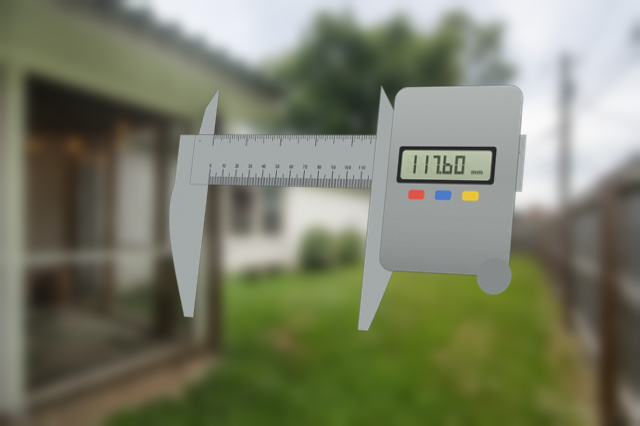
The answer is 117.60 mm
